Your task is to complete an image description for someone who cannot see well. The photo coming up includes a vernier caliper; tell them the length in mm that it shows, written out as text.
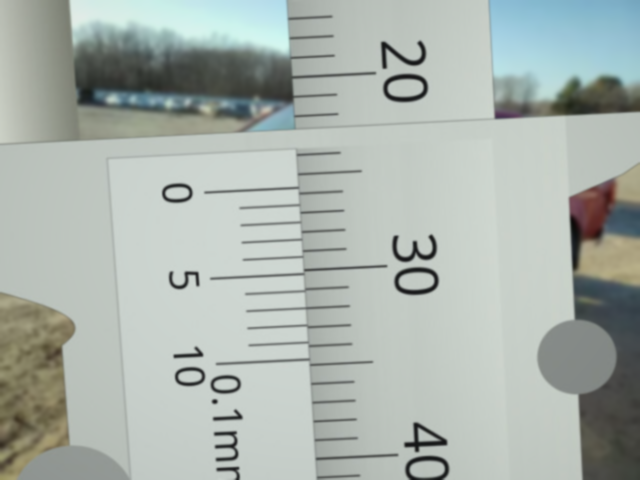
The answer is 25.7 mm
